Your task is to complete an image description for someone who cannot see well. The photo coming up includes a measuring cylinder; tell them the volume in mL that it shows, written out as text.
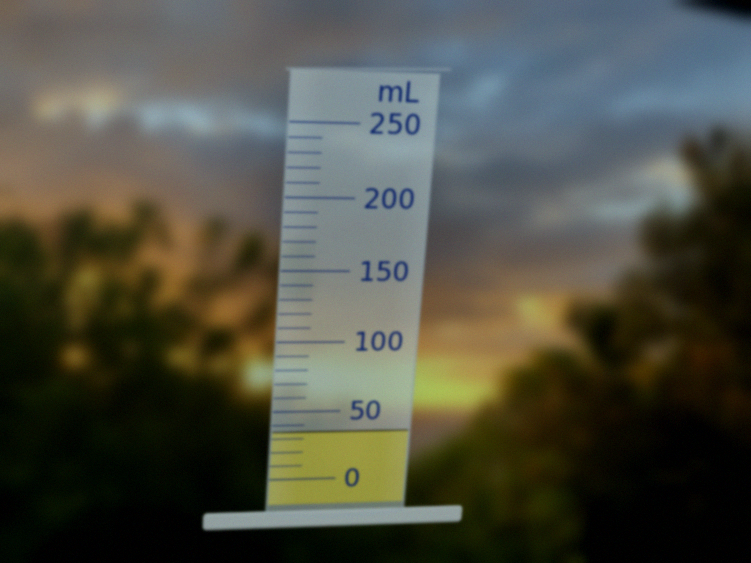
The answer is 35 mL
